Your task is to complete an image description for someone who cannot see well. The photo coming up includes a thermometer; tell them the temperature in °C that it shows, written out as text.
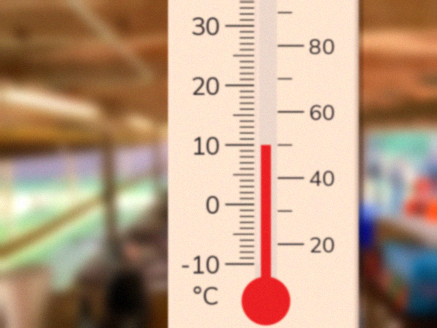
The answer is 10 °C
